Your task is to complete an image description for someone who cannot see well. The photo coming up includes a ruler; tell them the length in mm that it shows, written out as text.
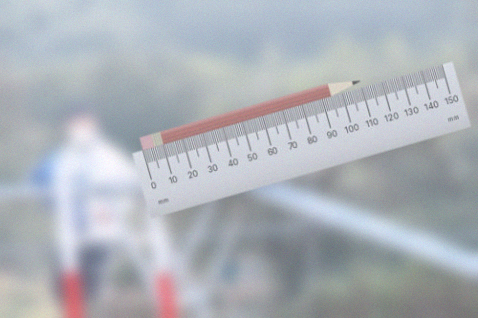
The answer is 110 mm
